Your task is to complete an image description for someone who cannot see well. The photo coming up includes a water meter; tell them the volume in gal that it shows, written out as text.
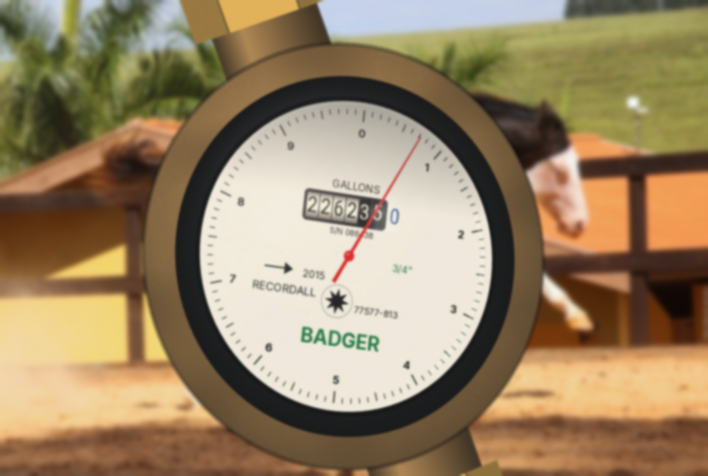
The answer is 2262350.7 gal
